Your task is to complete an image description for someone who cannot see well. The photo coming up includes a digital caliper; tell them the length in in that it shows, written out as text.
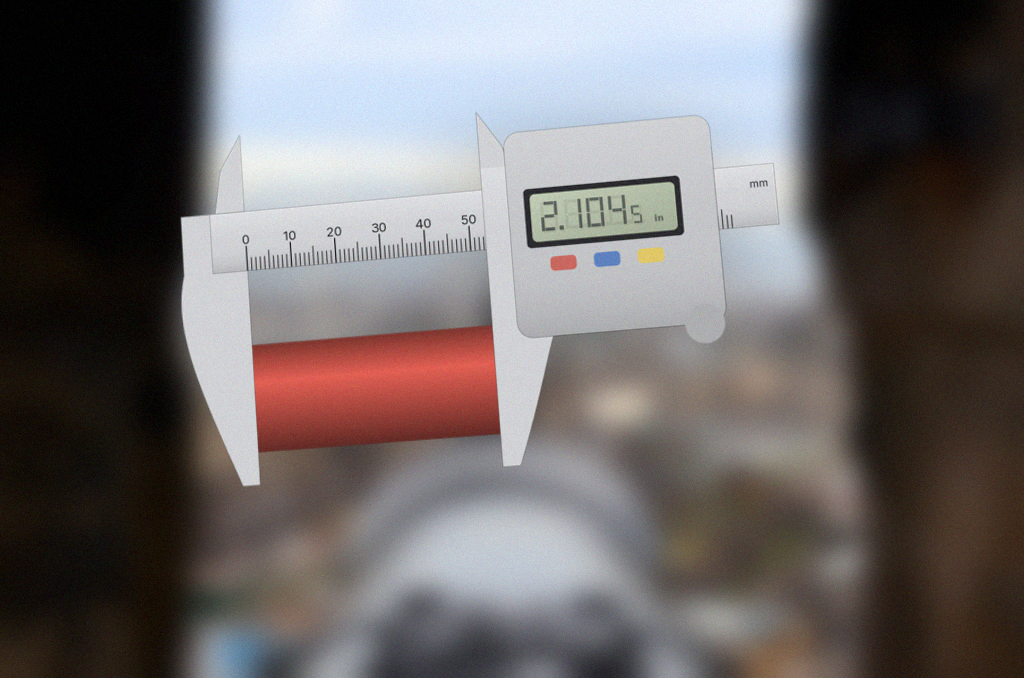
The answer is 2.1045 in
